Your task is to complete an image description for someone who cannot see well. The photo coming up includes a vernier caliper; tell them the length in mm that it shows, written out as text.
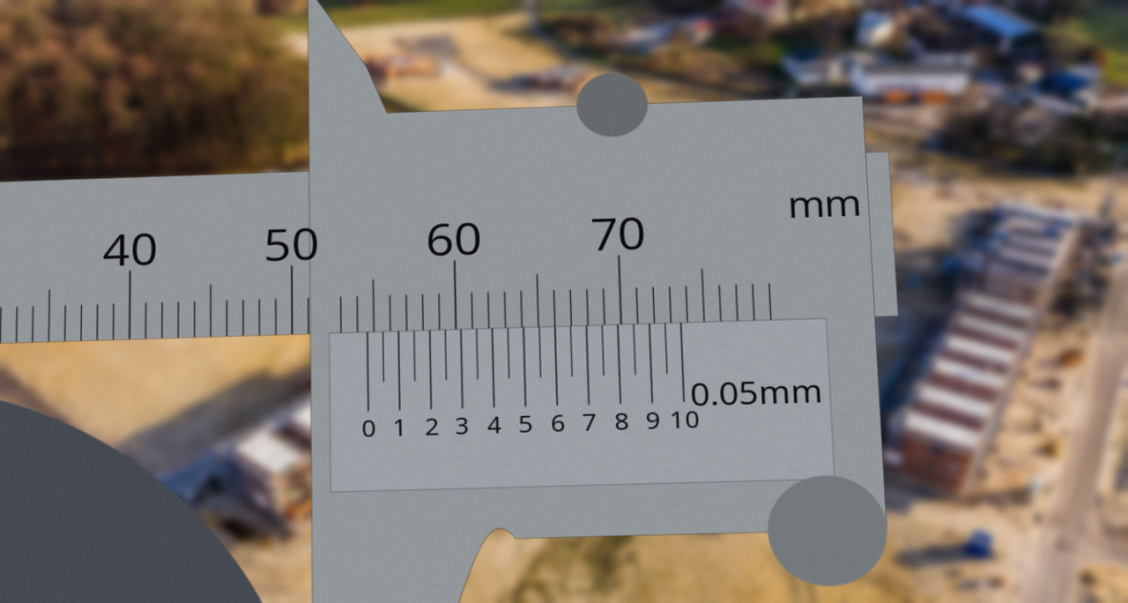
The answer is 54.6 mm
